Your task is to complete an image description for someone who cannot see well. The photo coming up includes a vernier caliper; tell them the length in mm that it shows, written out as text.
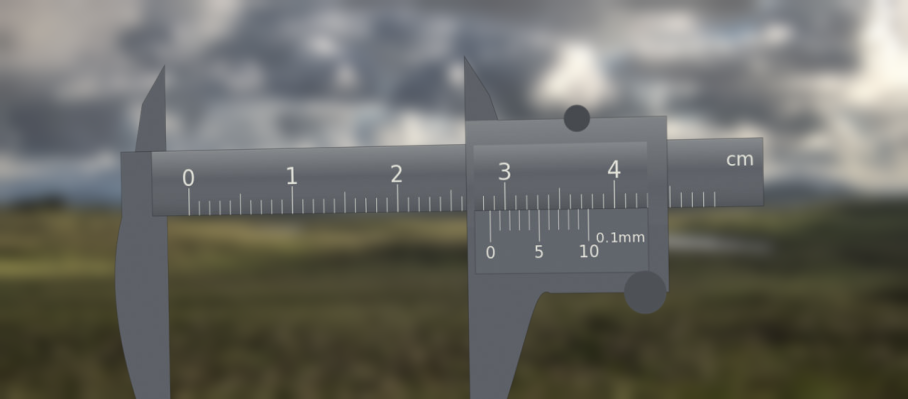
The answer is 28.6 mm
